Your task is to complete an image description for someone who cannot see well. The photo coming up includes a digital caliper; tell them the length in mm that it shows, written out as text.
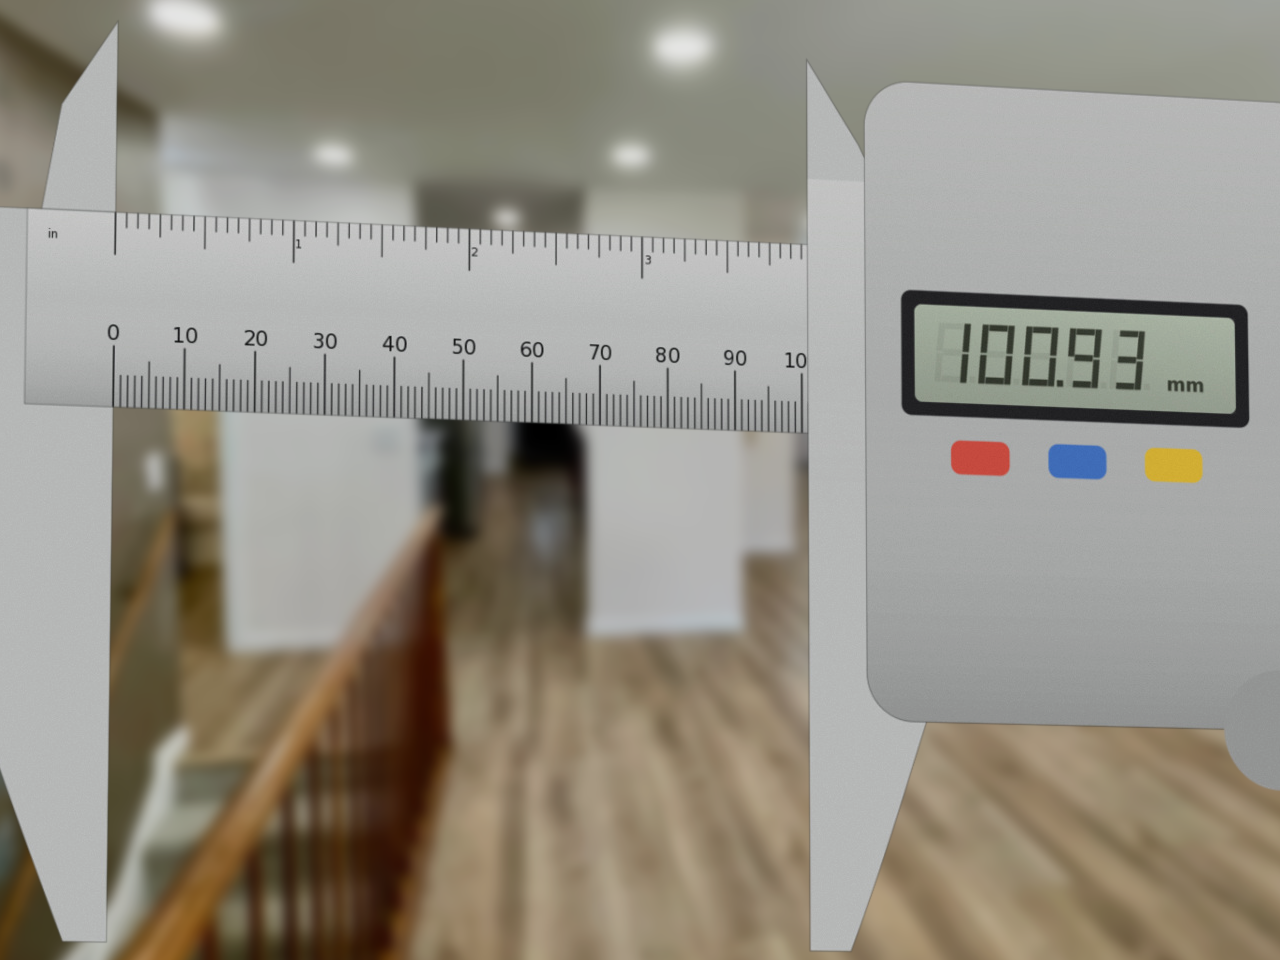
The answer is 100.93 mm
